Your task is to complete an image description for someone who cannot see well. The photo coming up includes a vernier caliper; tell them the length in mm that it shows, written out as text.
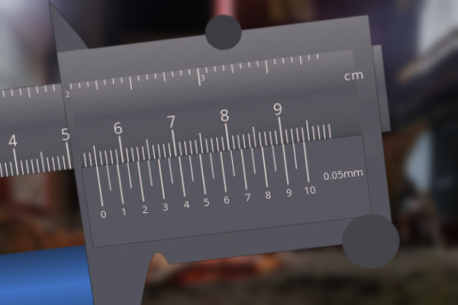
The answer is 55.0 mm
